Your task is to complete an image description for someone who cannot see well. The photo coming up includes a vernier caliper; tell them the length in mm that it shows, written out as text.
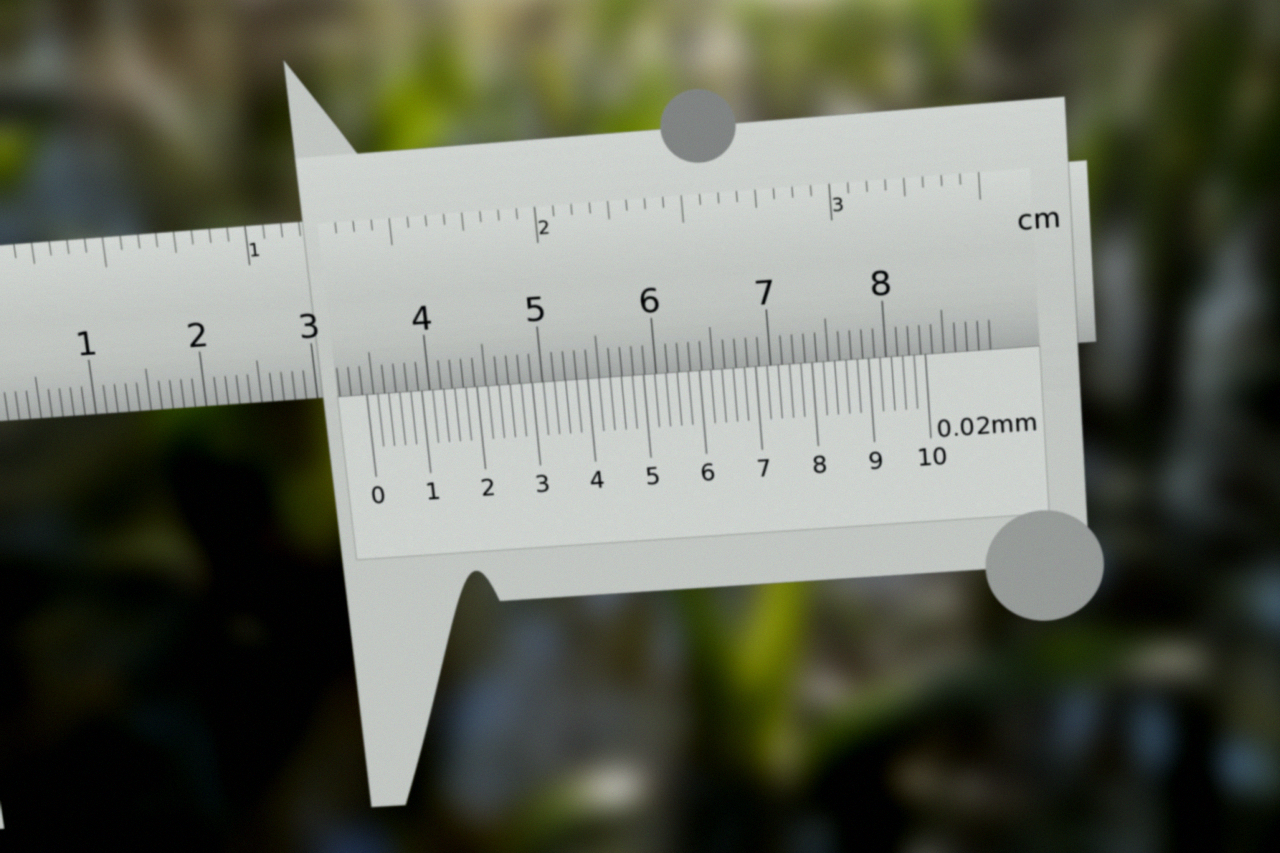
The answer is 34.4 mm
